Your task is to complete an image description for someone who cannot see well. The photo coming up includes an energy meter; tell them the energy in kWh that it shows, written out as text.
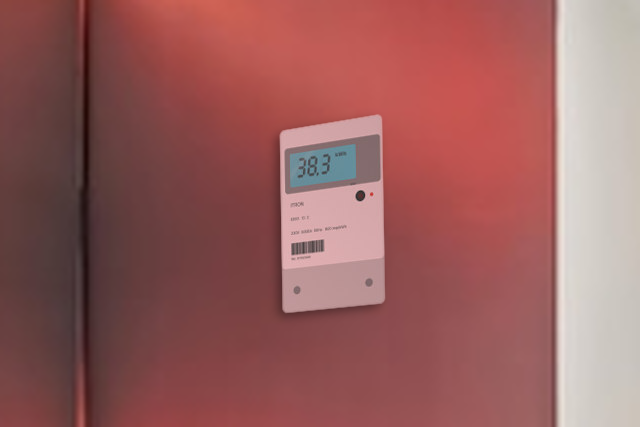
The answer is 38.3 kWh
